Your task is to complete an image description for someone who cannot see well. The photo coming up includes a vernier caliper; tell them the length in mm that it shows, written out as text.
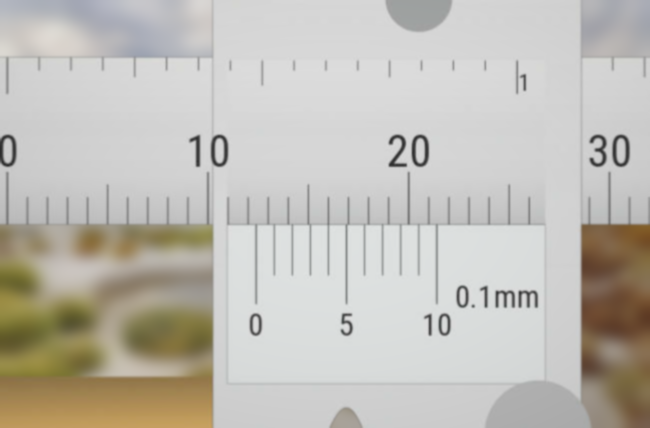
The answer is 12.4 mm
